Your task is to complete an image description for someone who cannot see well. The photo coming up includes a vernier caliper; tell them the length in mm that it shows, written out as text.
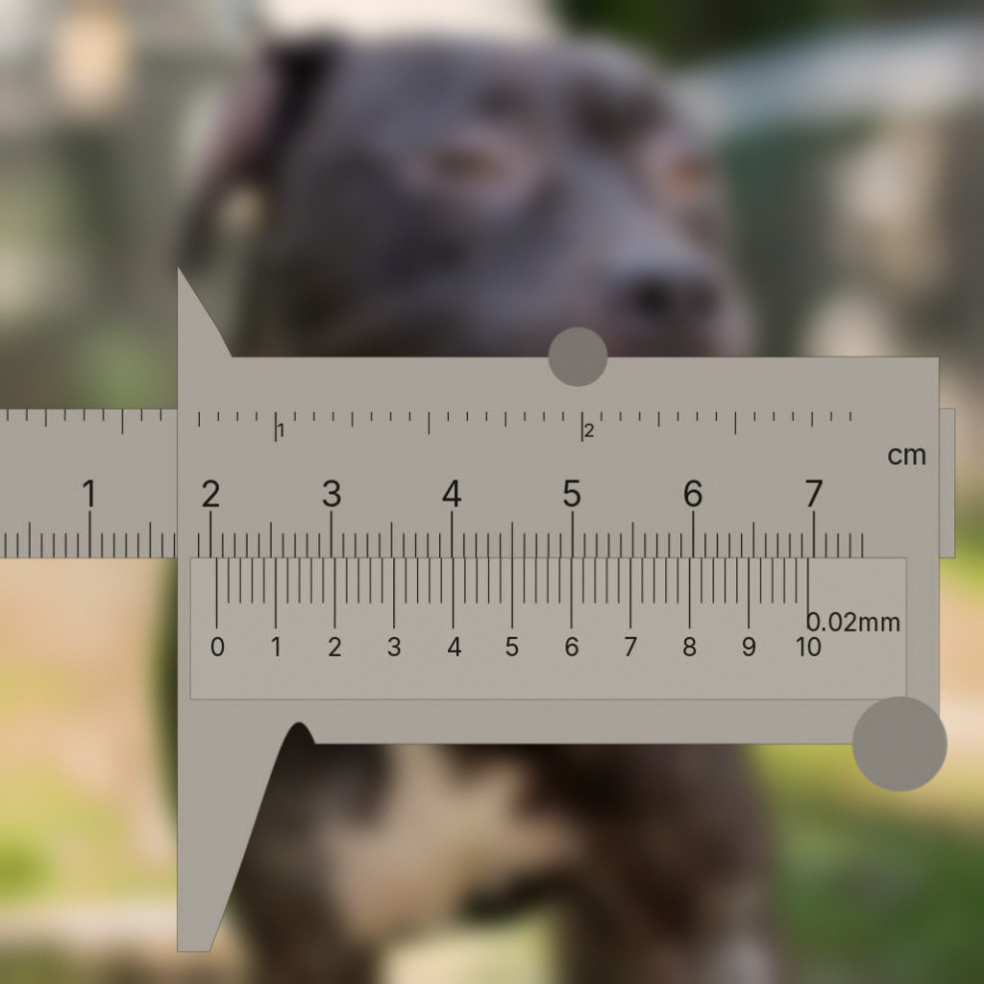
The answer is 20.5 mm
